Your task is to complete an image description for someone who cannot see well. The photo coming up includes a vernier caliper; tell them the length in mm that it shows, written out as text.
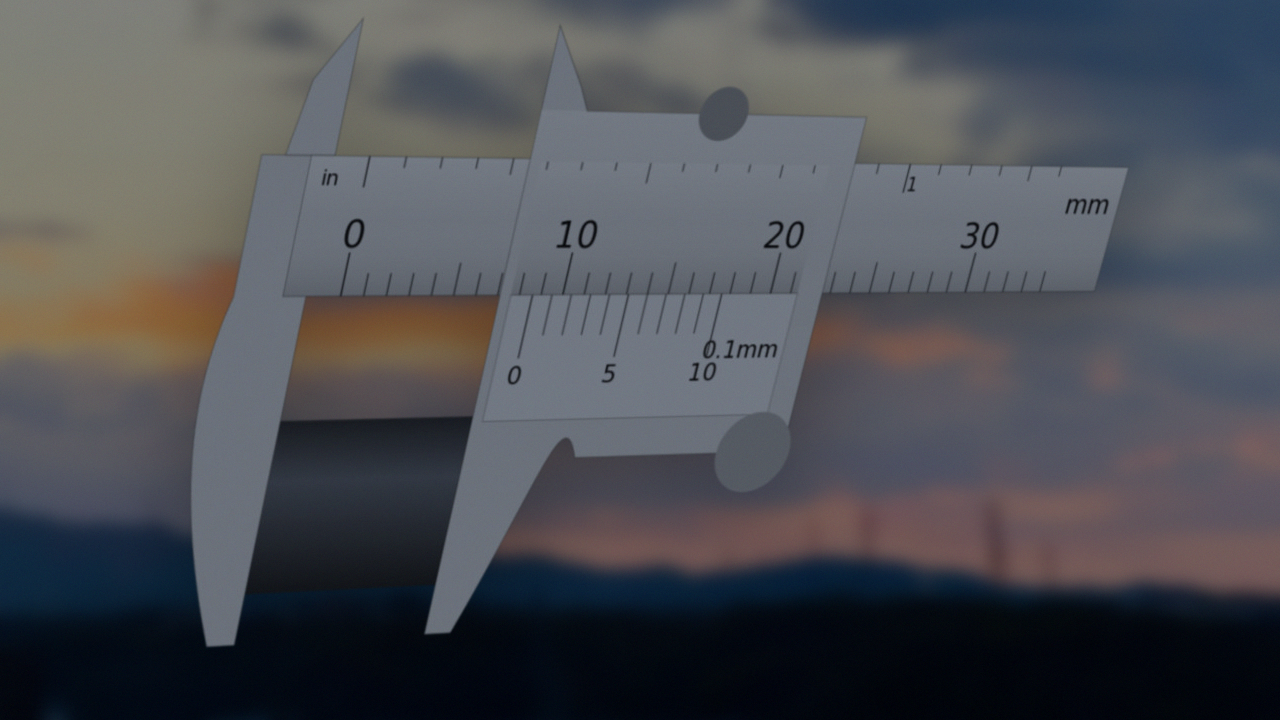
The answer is 8.6 mm
